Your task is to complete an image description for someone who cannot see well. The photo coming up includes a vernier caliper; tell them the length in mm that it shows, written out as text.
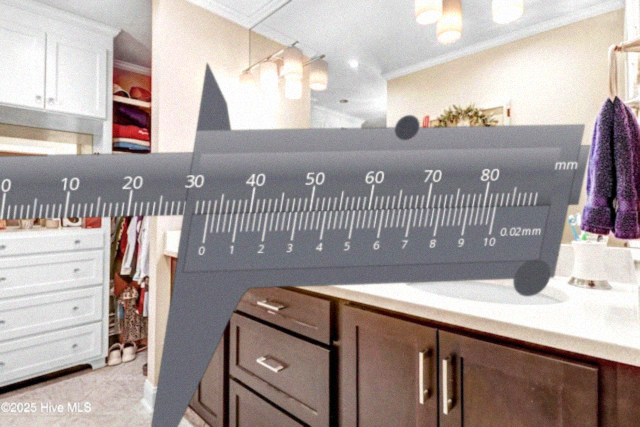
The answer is 33.0 mm
